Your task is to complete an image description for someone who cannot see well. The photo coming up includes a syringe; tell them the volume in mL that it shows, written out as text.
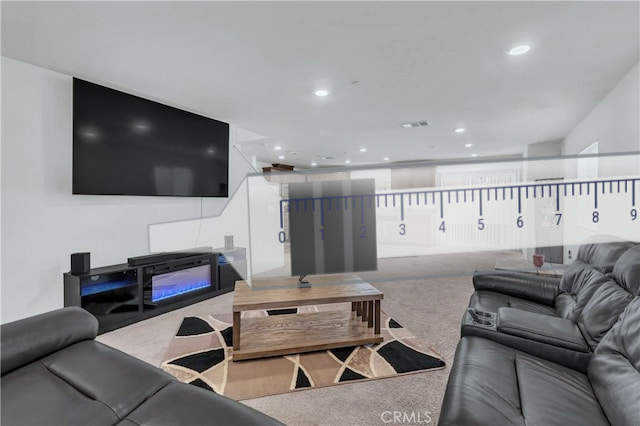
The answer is 0.2 mL
